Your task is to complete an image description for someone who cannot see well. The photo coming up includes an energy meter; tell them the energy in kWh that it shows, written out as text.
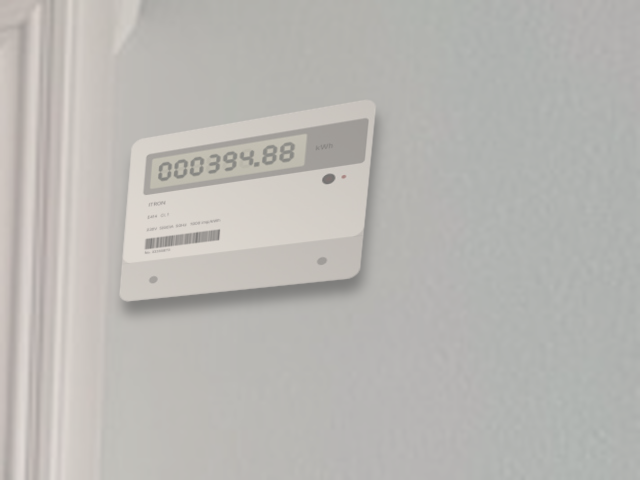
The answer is 394.88 kWh
